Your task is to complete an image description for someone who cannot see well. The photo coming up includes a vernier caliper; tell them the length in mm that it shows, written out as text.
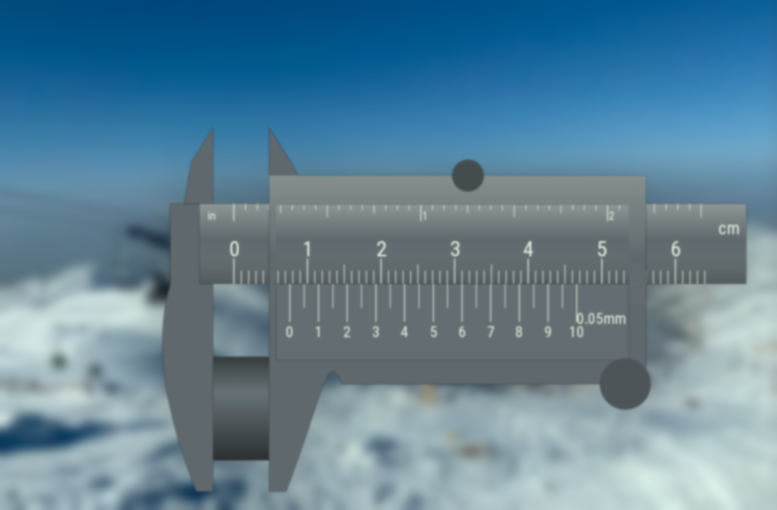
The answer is 7.6 mm
